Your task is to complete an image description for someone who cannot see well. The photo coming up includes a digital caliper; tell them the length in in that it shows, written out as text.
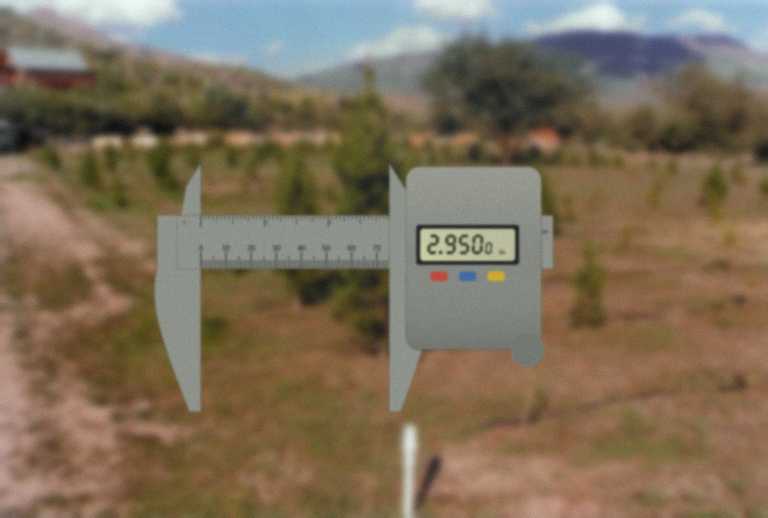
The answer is 2.9500 in
